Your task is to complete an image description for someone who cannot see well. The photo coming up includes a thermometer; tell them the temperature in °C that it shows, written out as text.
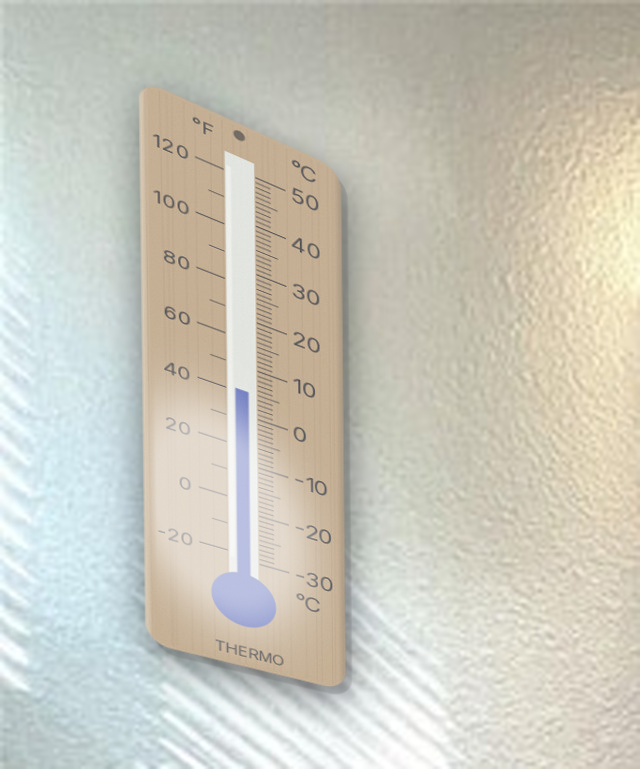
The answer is 5 °C
